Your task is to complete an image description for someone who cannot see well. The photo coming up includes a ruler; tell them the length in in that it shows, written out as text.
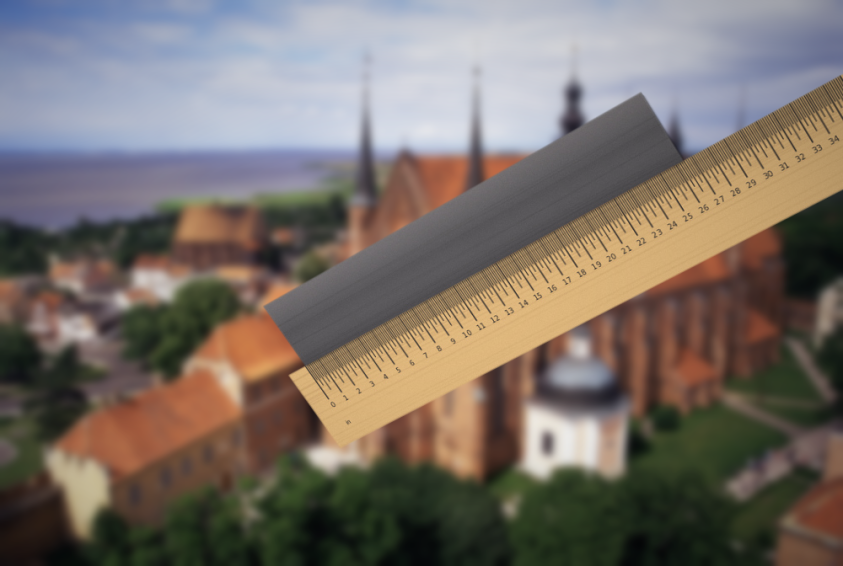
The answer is 26.5 in
